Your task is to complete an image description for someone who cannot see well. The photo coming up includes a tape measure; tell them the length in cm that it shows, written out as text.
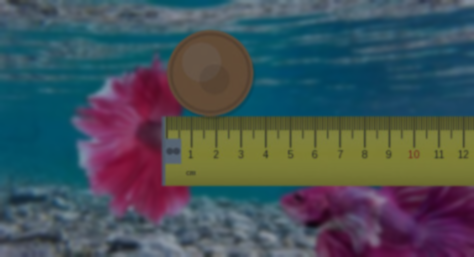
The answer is 3.5 cm
